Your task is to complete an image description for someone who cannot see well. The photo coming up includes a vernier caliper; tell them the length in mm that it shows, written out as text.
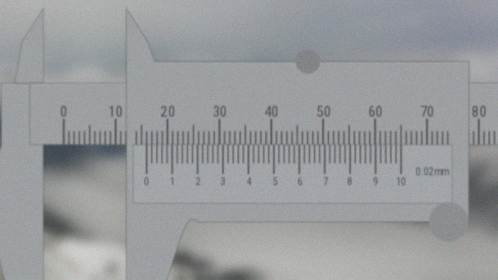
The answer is 16.0 mm
